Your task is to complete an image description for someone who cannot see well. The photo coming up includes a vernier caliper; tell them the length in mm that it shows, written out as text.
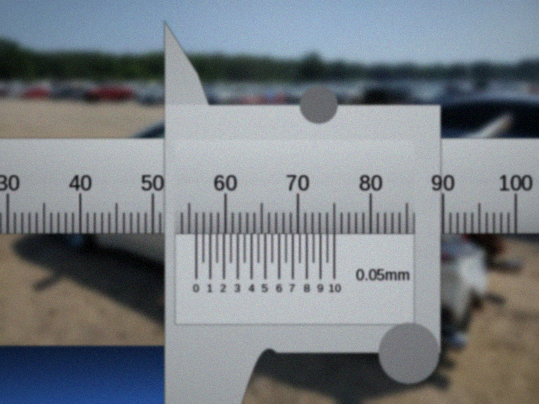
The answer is 56.0 mm
